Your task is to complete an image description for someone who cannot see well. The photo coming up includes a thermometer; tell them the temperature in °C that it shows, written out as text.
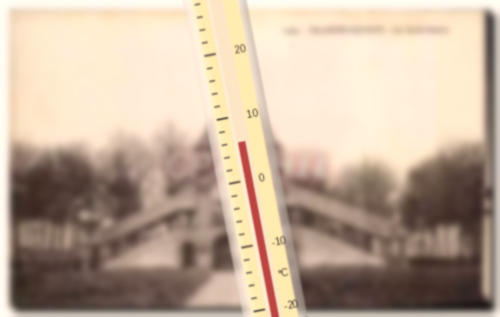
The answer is 6 °C
